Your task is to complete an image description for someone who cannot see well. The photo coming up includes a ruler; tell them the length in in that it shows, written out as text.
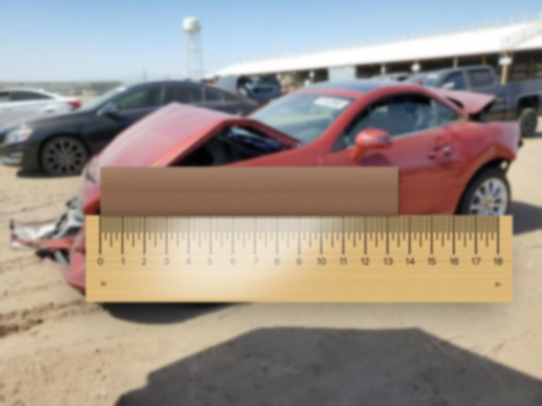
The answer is 13.5 in
